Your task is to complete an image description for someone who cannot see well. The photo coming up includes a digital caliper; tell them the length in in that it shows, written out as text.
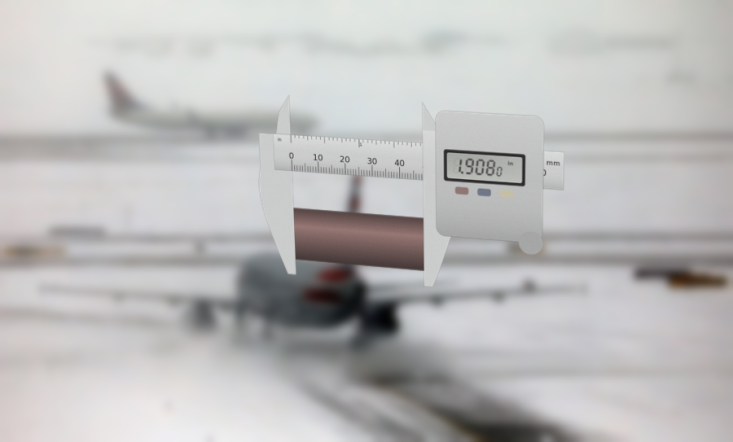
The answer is 1.9080 in
